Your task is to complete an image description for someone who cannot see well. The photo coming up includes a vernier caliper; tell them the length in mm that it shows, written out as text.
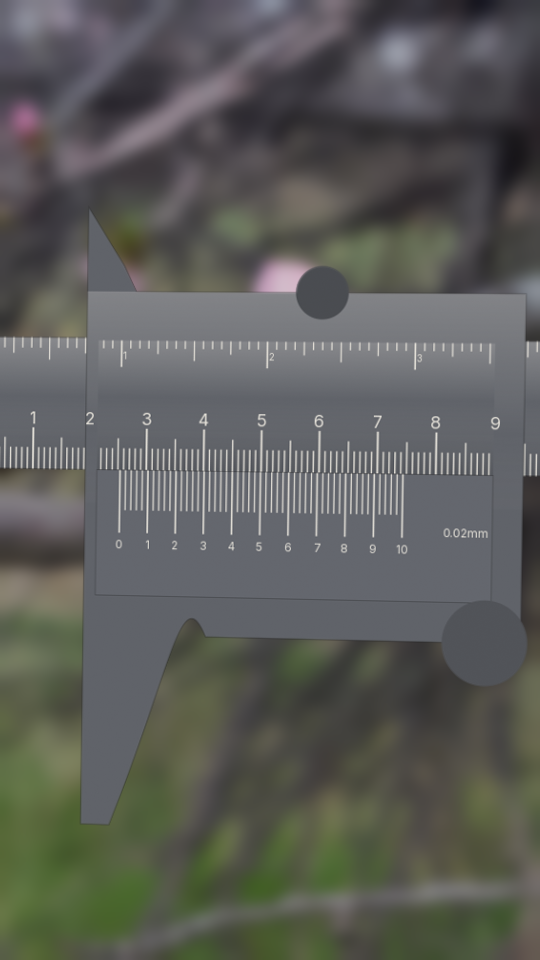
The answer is 25.4 mm
